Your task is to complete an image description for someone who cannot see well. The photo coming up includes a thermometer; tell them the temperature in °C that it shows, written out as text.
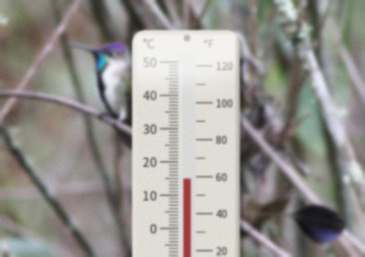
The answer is 15 °C
